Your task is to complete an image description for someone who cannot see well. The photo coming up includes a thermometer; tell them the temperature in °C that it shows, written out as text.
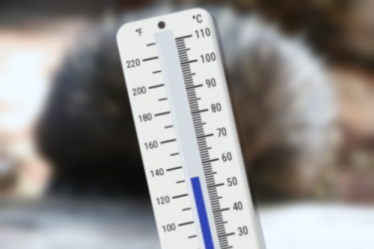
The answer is 55 °C
